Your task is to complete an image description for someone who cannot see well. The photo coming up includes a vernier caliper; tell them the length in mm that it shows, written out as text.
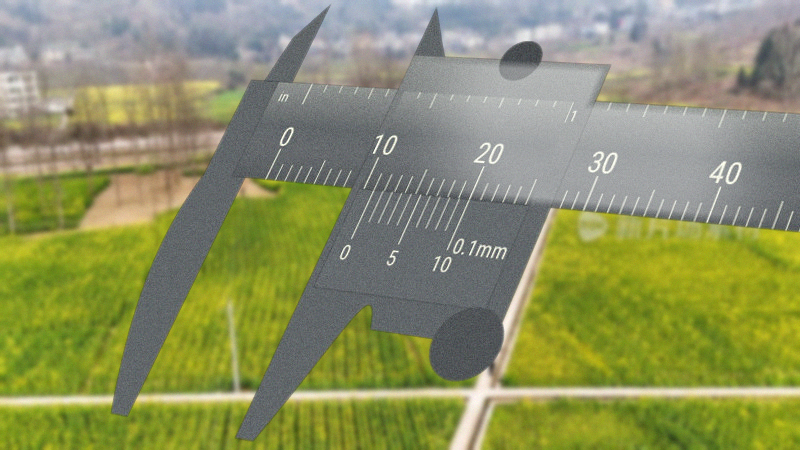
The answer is 11.0 mm
